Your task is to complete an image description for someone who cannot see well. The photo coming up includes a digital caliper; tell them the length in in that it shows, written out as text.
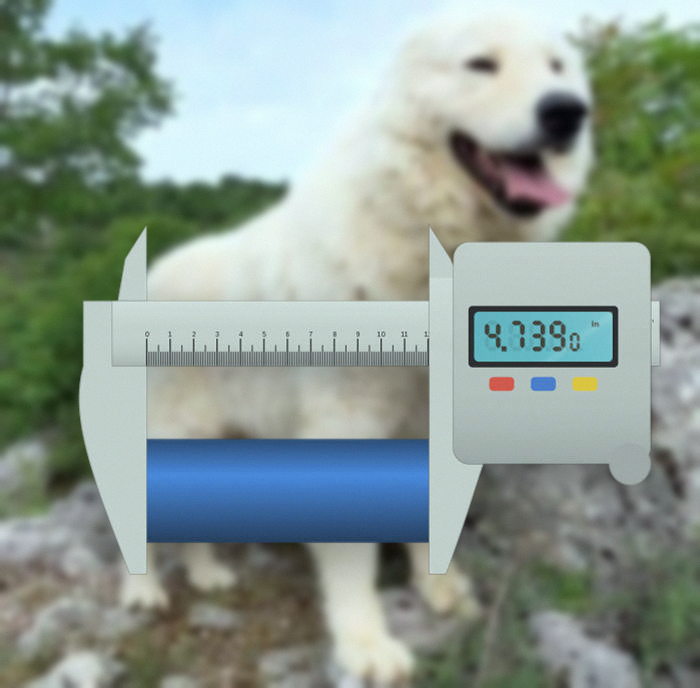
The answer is 4.7390 in
